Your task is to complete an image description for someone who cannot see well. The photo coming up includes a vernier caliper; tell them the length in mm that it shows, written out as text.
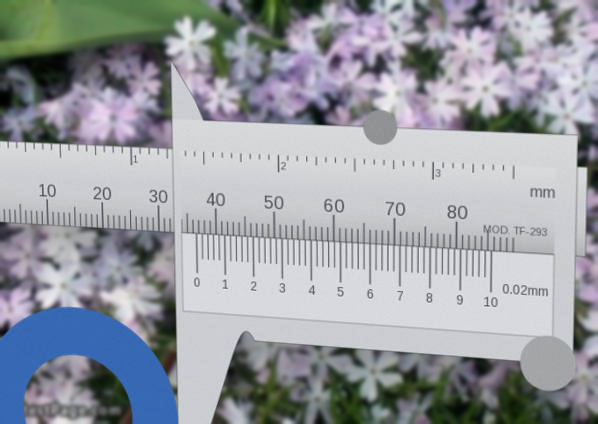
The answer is 36.6 mm
